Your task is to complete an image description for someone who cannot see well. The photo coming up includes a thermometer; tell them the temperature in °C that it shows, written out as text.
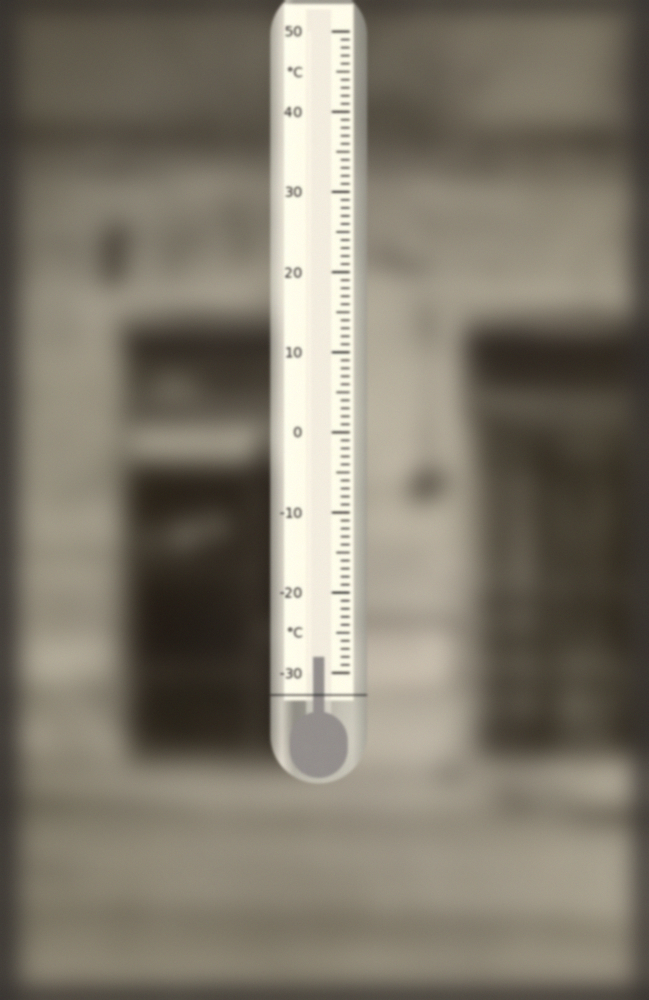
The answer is -28 °C
